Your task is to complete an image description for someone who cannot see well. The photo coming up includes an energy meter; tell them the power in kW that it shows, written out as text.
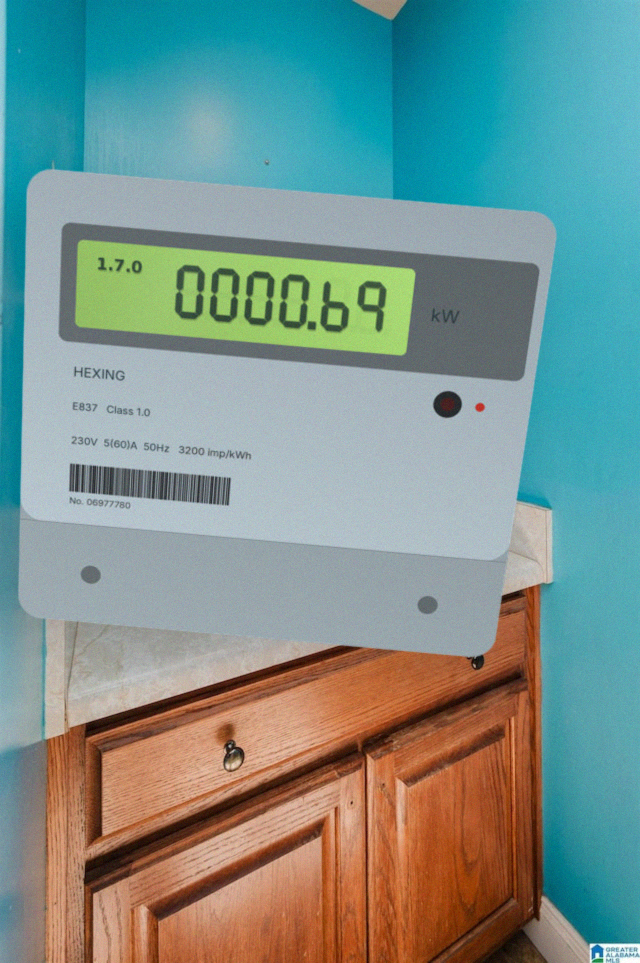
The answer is 0.69 kW
